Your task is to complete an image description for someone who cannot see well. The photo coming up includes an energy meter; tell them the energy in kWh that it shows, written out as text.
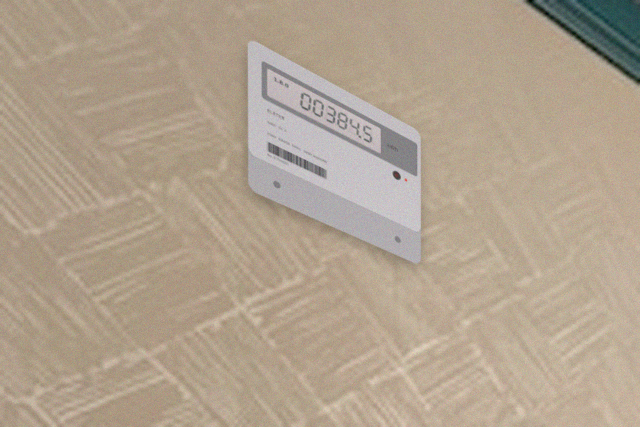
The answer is 384.5 kWh
